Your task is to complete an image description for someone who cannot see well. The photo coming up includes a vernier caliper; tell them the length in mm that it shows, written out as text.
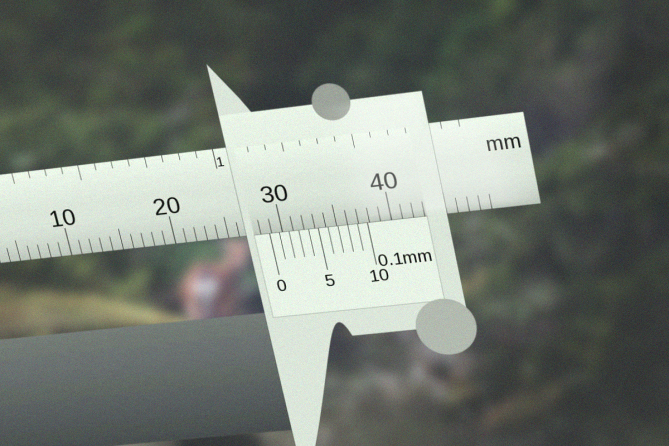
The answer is 28.8 mm
